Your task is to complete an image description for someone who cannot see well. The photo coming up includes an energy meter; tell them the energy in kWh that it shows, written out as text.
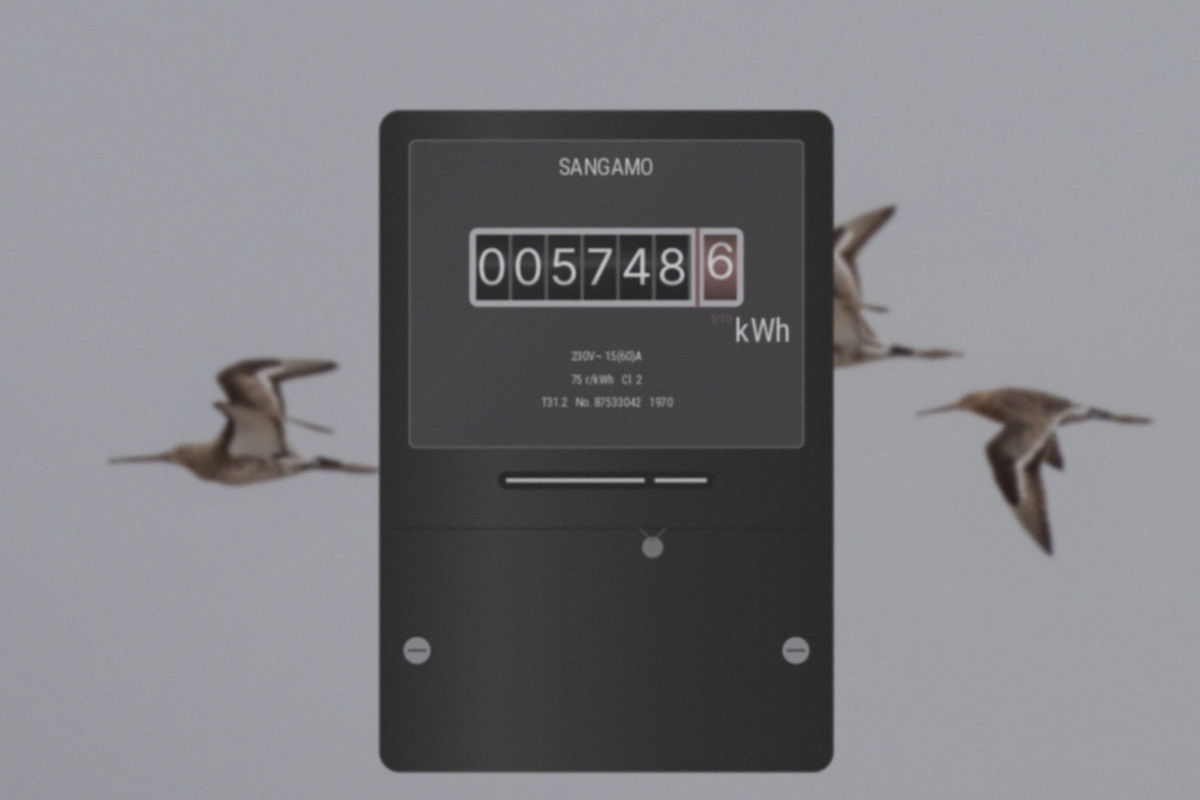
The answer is 5748.6 kWh
